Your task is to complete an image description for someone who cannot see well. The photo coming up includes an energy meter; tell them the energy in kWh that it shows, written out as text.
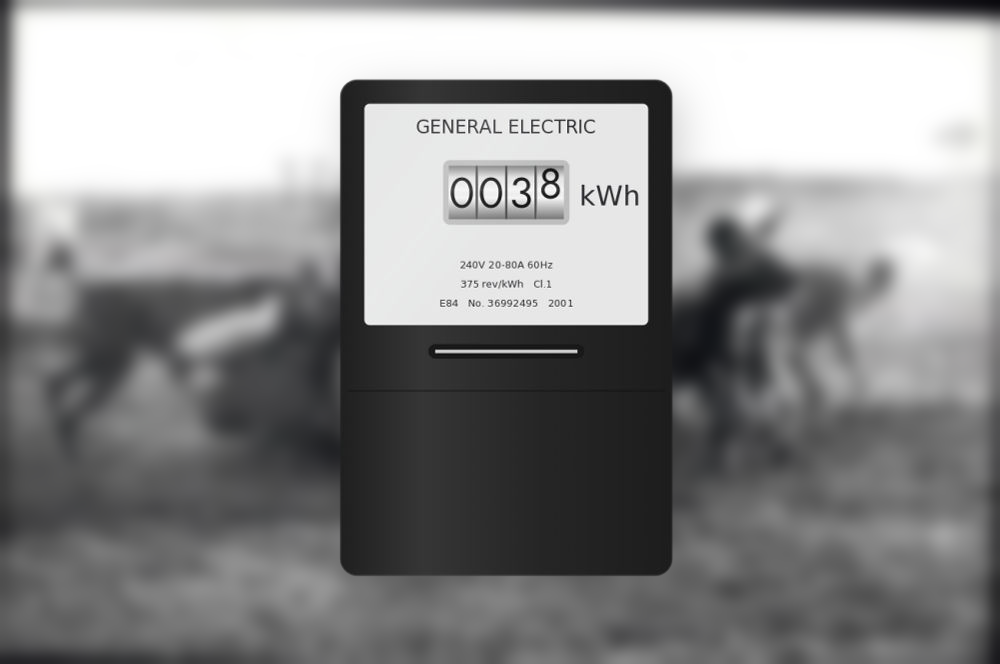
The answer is 38 kWh
